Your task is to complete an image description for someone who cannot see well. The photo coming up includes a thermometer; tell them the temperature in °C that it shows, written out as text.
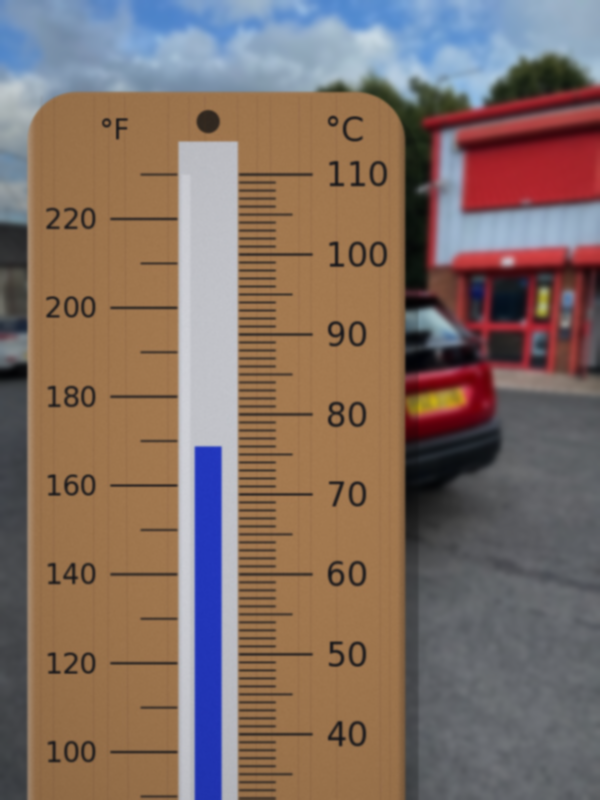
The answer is 76 °C
